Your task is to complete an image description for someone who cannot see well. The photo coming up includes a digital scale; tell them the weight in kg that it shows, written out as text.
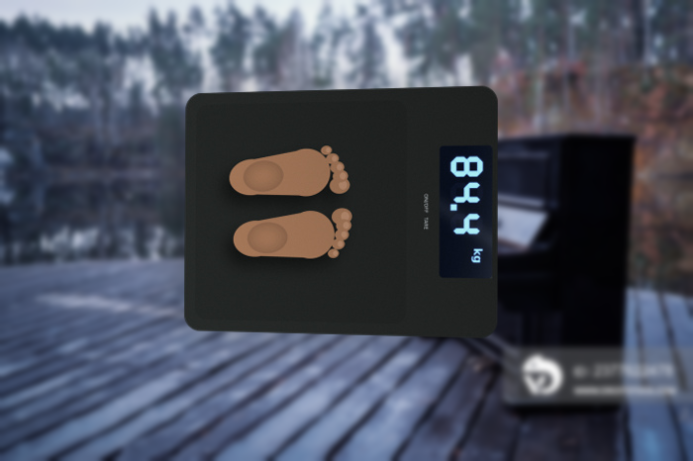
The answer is 84.4 kg
